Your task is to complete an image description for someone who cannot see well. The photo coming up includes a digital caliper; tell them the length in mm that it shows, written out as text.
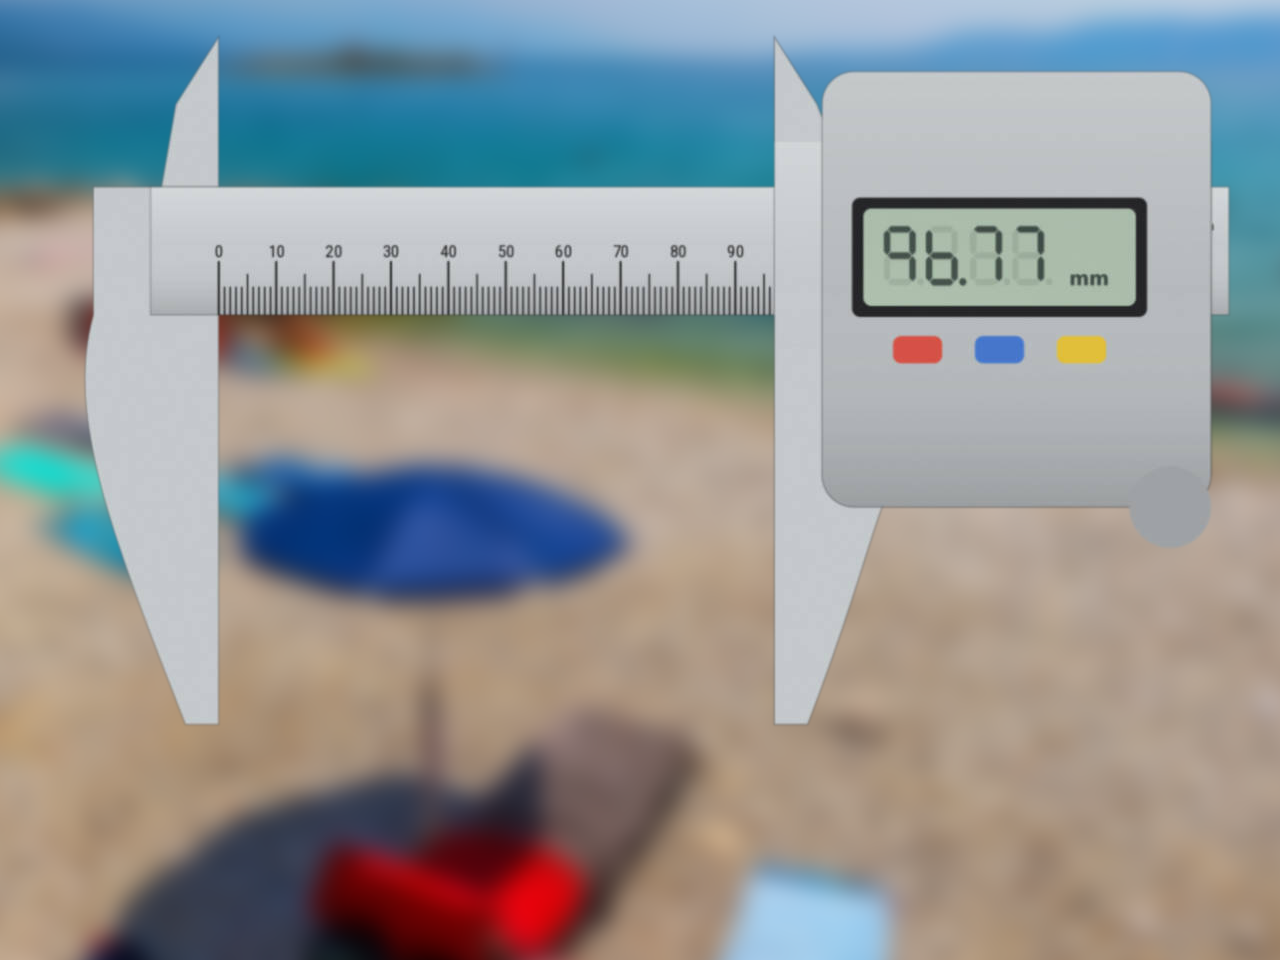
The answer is 96.77 mm
